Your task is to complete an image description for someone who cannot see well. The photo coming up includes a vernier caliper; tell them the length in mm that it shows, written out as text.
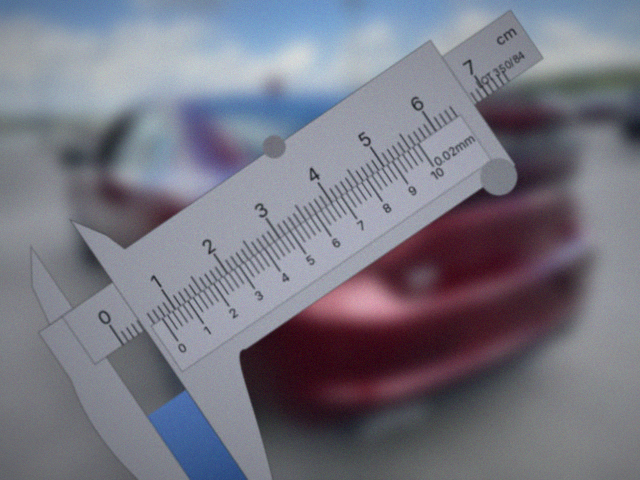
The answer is 7.5 mm
